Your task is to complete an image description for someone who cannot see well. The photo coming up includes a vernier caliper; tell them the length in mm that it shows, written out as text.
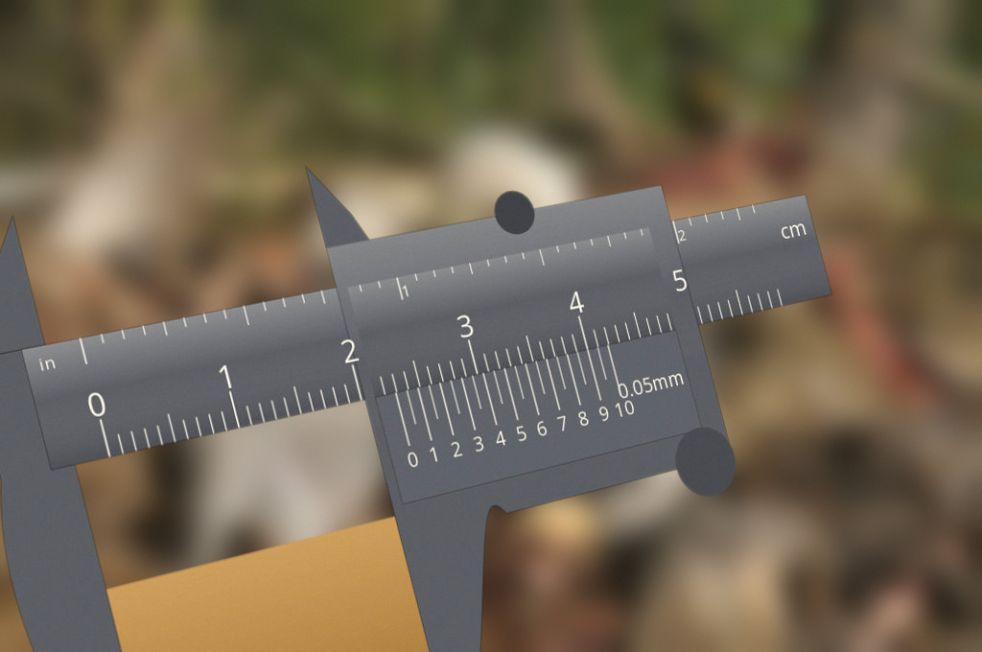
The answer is 22.9 mm
